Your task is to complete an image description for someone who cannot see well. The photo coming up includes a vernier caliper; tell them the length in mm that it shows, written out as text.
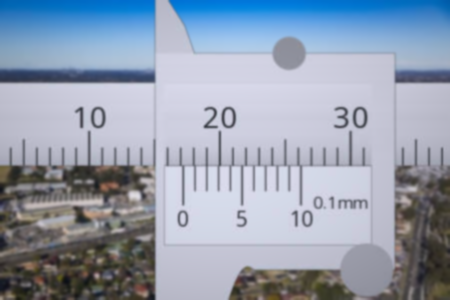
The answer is 17.2 mm
